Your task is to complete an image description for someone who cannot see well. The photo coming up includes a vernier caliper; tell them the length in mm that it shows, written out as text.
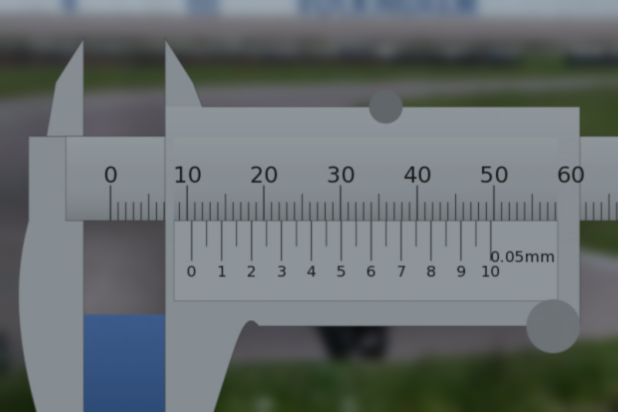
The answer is 10.6 mm
